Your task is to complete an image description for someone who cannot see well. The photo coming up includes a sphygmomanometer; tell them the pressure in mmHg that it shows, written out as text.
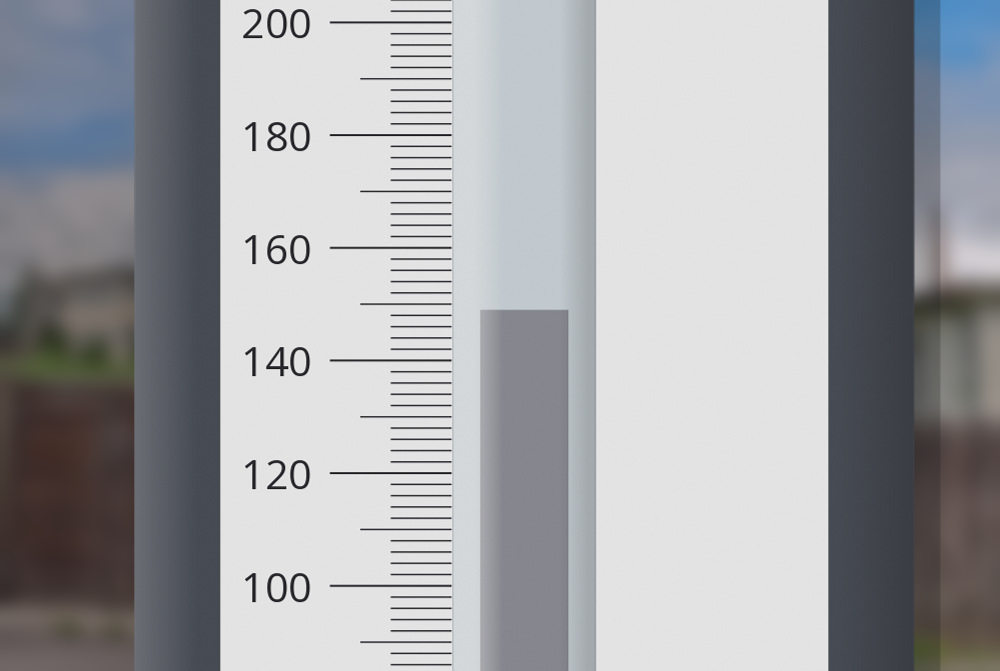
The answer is 149 mmHg
